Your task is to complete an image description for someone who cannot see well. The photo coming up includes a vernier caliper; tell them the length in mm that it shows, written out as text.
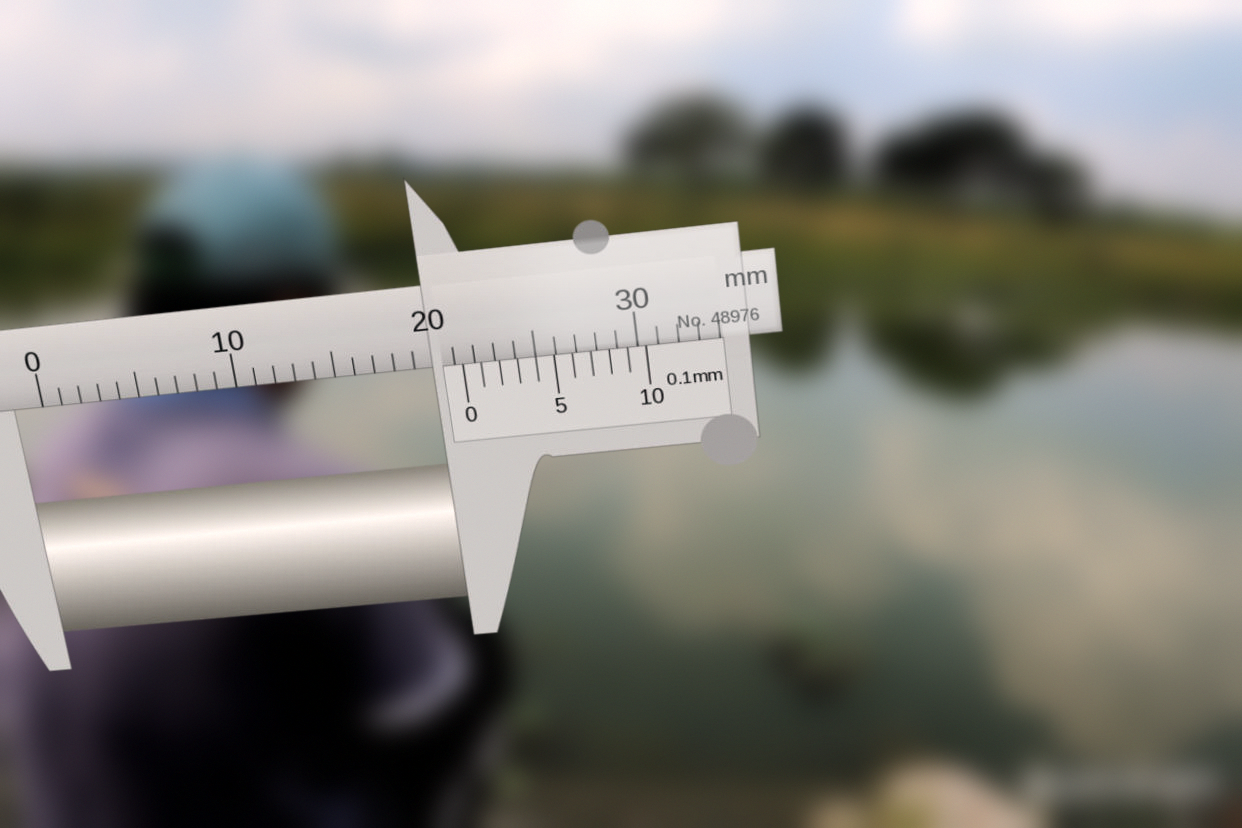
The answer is 21.4 mm
